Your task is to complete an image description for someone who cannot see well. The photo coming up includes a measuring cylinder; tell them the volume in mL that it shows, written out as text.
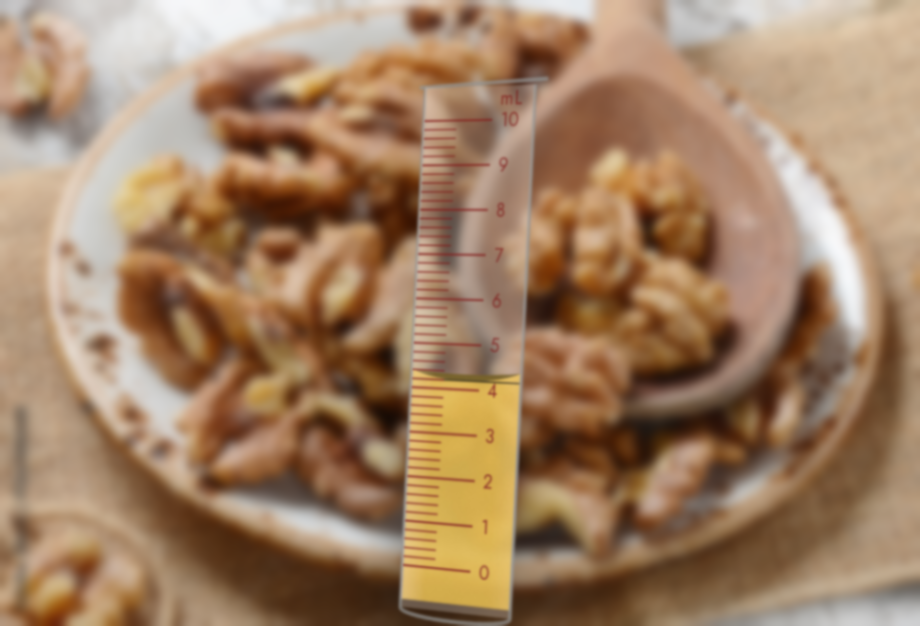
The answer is 4.2 mL
